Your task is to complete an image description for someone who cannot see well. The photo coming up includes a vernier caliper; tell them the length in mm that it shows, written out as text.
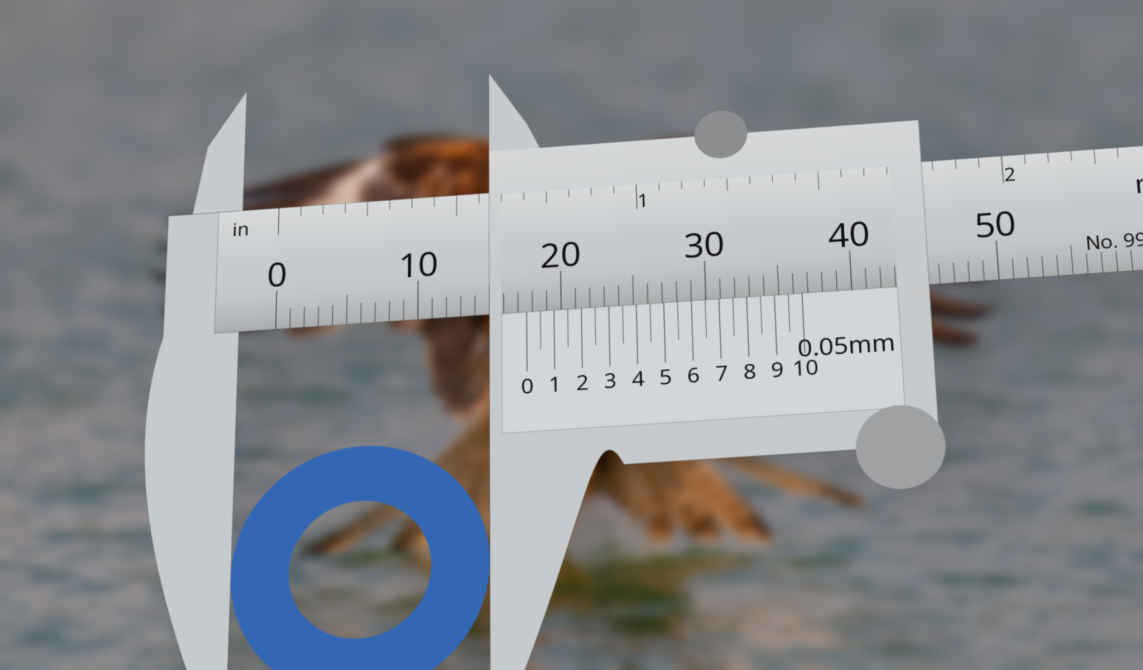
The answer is 17.6 mm
